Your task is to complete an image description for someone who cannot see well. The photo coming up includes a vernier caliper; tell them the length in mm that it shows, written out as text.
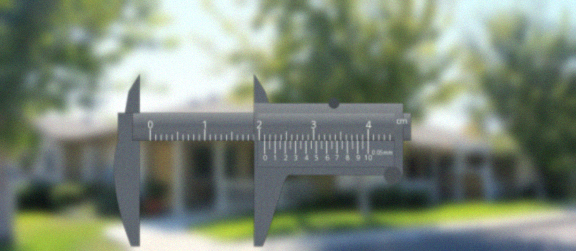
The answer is 21.0 mm
